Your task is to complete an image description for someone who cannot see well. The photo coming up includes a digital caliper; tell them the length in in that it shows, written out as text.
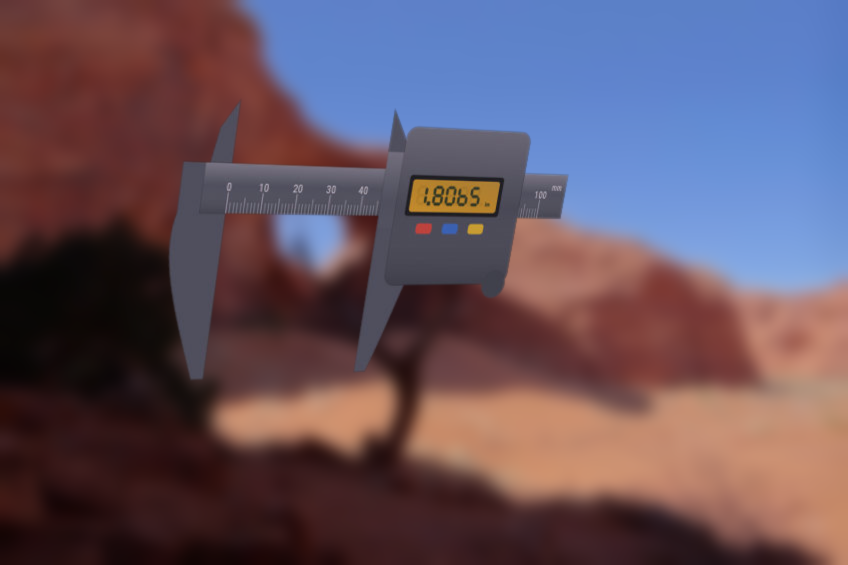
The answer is 1.8065 in
